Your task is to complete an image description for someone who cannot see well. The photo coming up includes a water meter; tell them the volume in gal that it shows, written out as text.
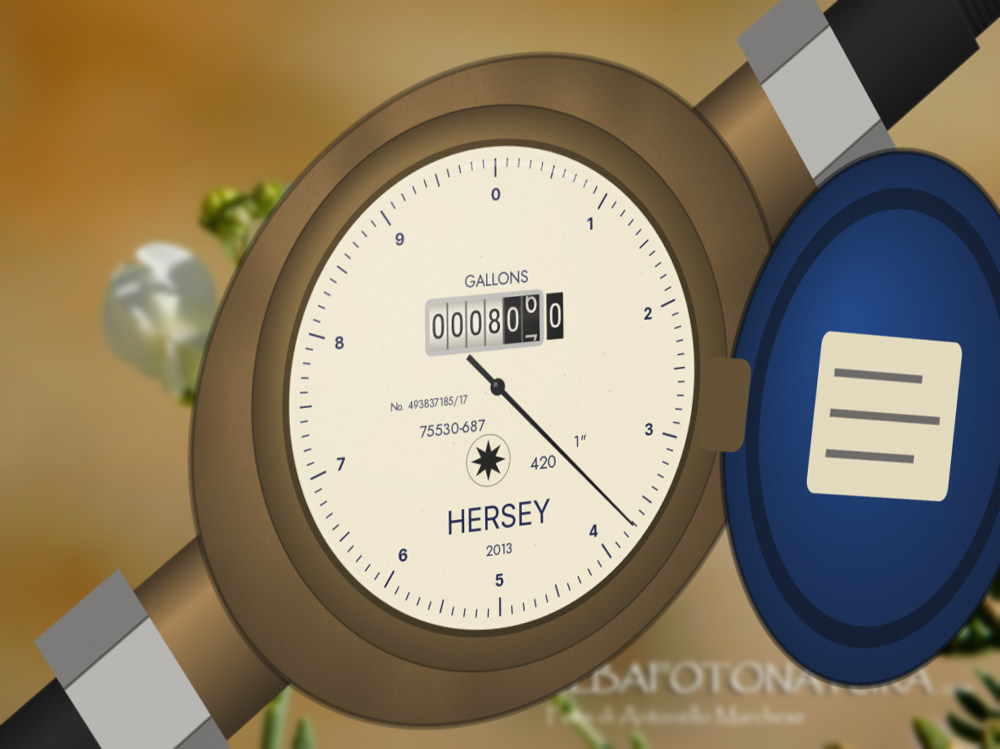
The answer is 8063.7 gal
